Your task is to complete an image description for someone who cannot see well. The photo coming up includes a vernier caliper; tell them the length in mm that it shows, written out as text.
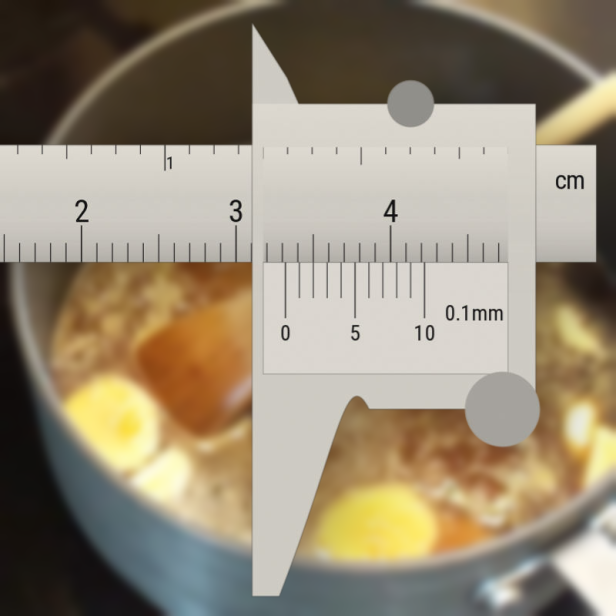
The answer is 33.2 mm
